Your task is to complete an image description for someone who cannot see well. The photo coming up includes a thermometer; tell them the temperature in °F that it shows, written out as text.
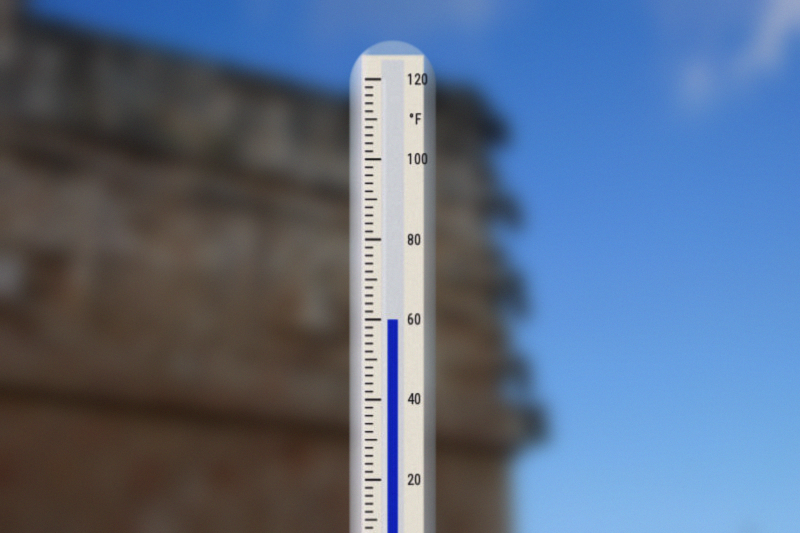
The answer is 60 °F
